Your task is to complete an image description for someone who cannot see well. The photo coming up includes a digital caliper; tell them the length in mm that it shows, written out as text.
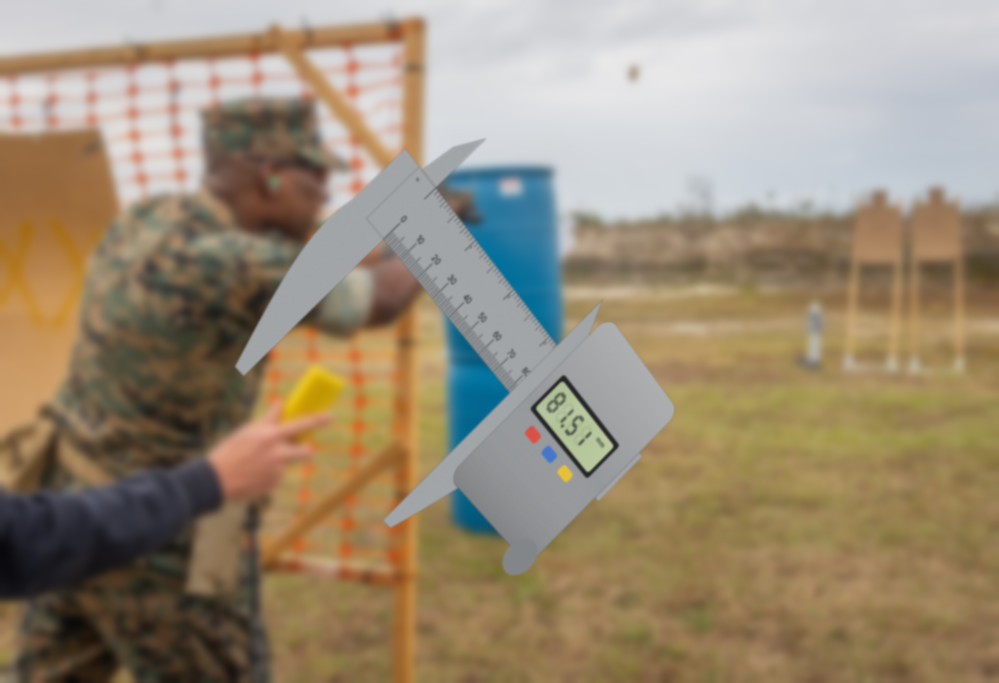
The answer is 81.51 mm
